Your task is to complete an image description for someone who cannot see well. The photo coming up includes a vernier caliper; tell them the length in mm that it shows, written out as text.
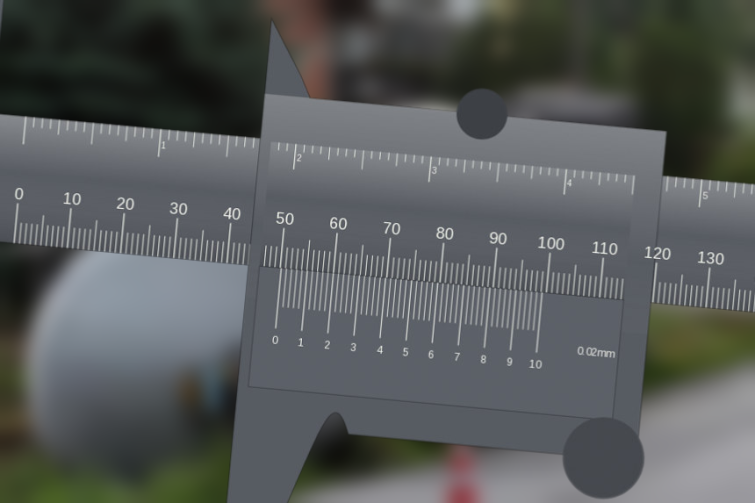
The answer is 50.2 mm
